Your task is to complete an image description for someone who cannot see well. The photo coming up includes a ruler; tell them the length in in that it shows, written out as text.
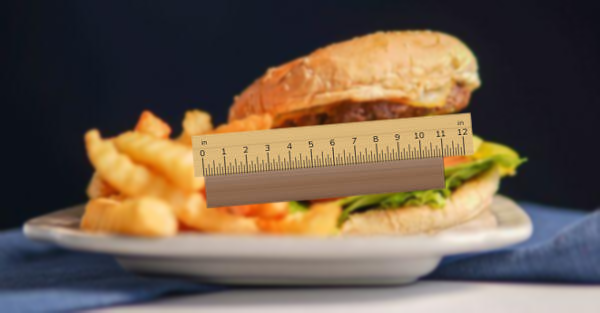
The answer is 11 in
